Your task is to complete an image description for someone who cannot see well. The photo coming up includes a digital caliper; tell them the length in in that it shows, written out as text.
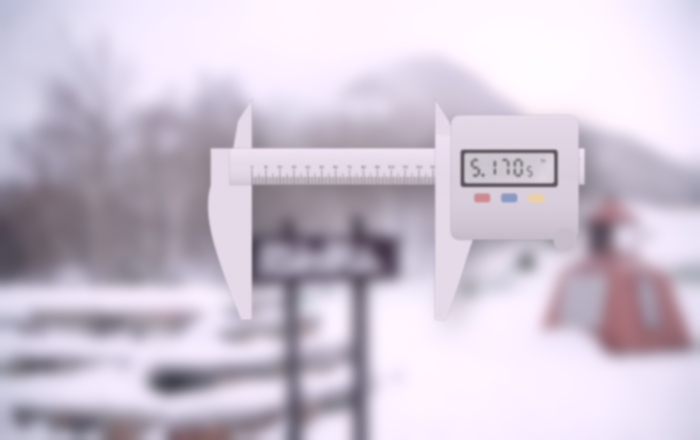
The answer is 5.1705 in
